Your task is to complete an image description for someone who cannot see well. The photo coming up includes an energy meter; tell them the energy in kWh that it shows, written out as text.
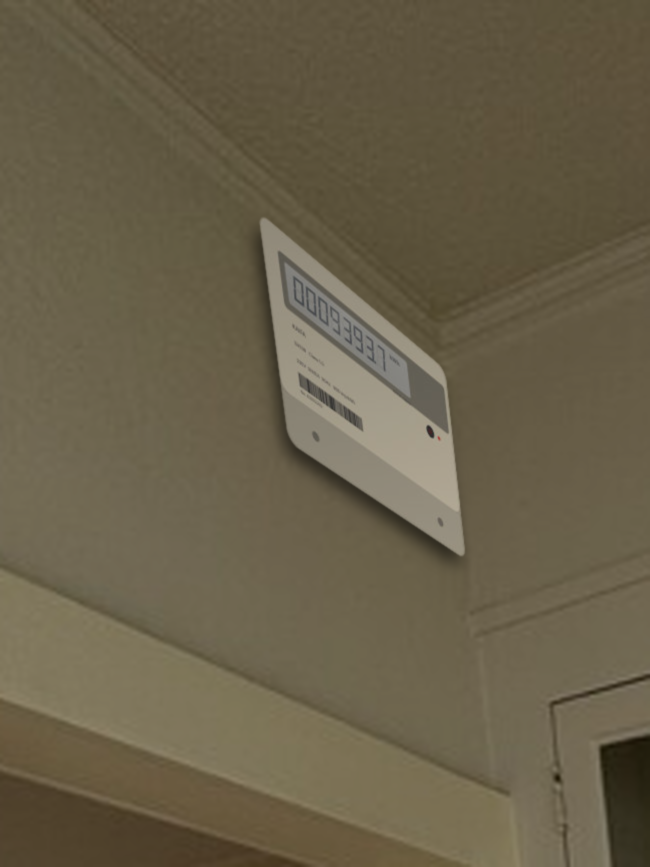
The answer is 9393.7 kWh
